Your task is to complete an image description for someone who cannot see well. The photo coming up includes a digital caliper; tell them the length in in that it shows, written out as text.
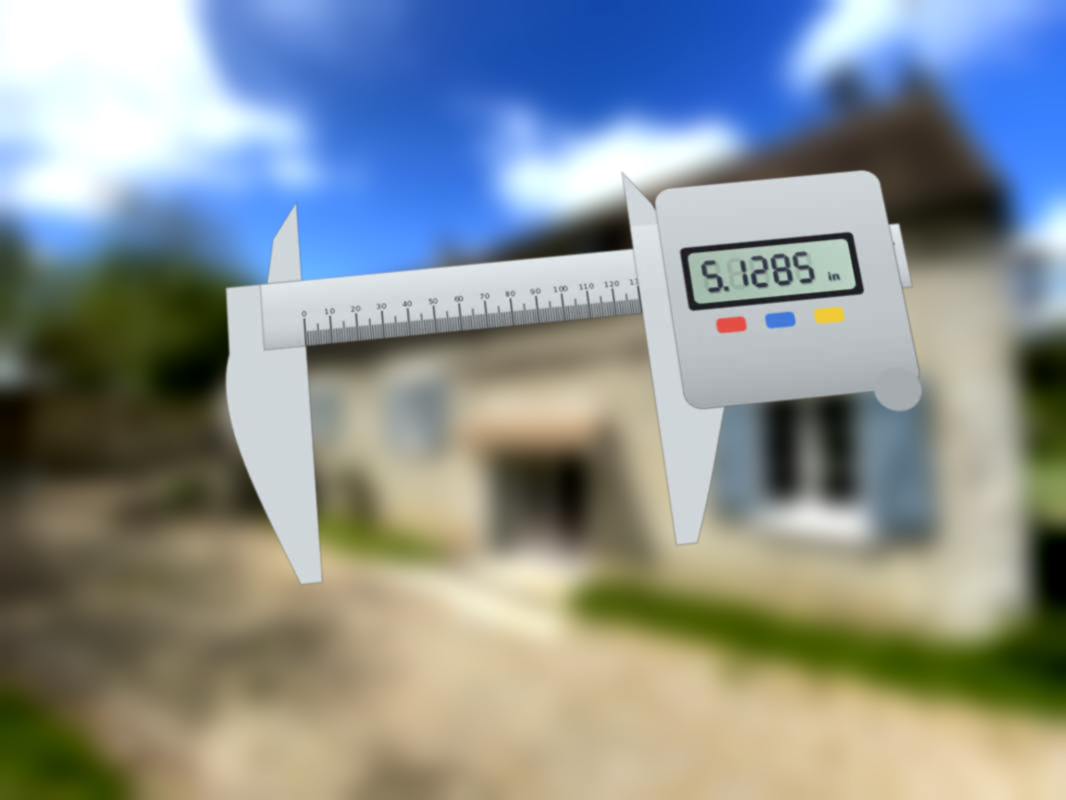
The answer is 5.1285 in
